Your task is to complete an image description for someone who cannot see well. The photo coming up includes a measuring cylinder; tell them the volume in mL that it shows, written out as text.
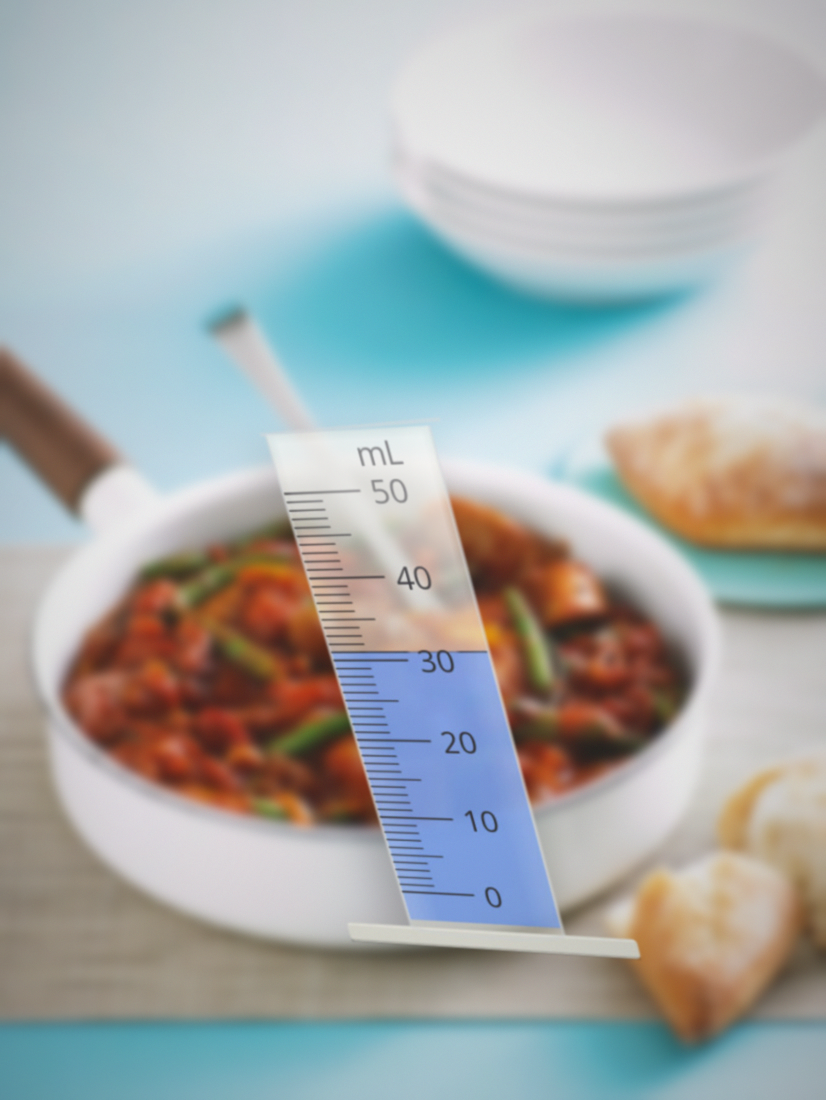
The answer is 31 mL
